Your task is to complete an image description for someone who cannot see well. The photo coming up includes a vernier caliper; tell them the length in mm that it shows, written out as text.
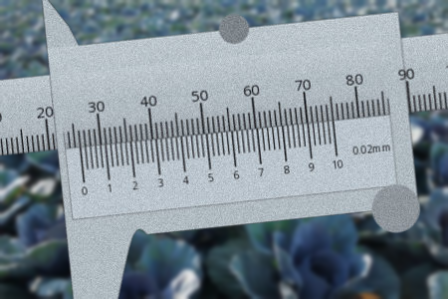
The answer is 26.0 mm
